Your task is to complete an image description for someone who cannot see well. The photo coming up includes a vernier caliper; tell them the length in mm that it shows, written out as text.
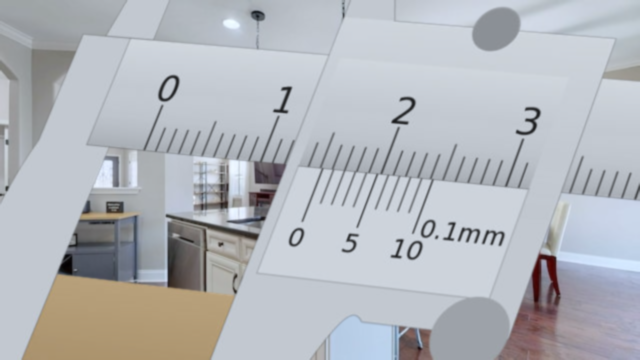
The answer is 15.2 mm
